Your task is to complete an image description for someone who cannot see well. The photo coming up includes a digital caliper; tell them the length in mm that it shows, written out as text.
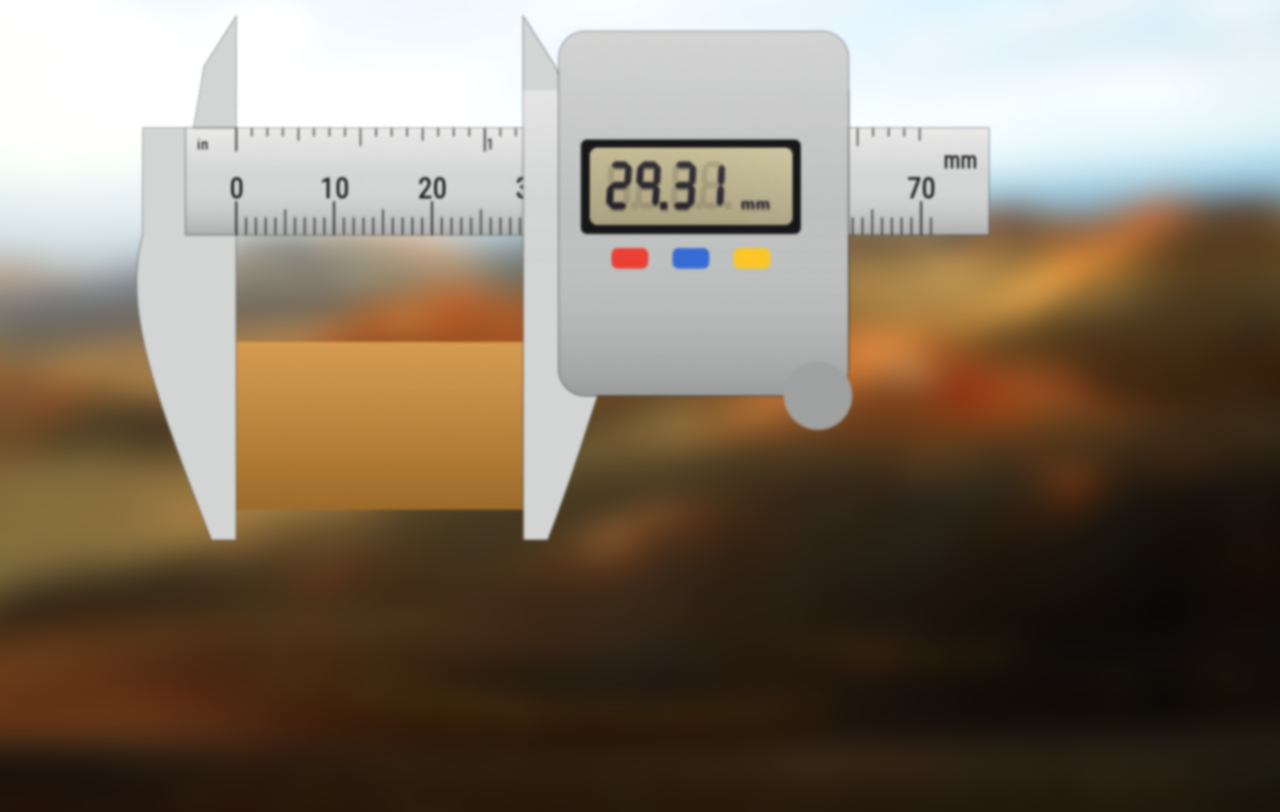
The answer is 29.31 mm
